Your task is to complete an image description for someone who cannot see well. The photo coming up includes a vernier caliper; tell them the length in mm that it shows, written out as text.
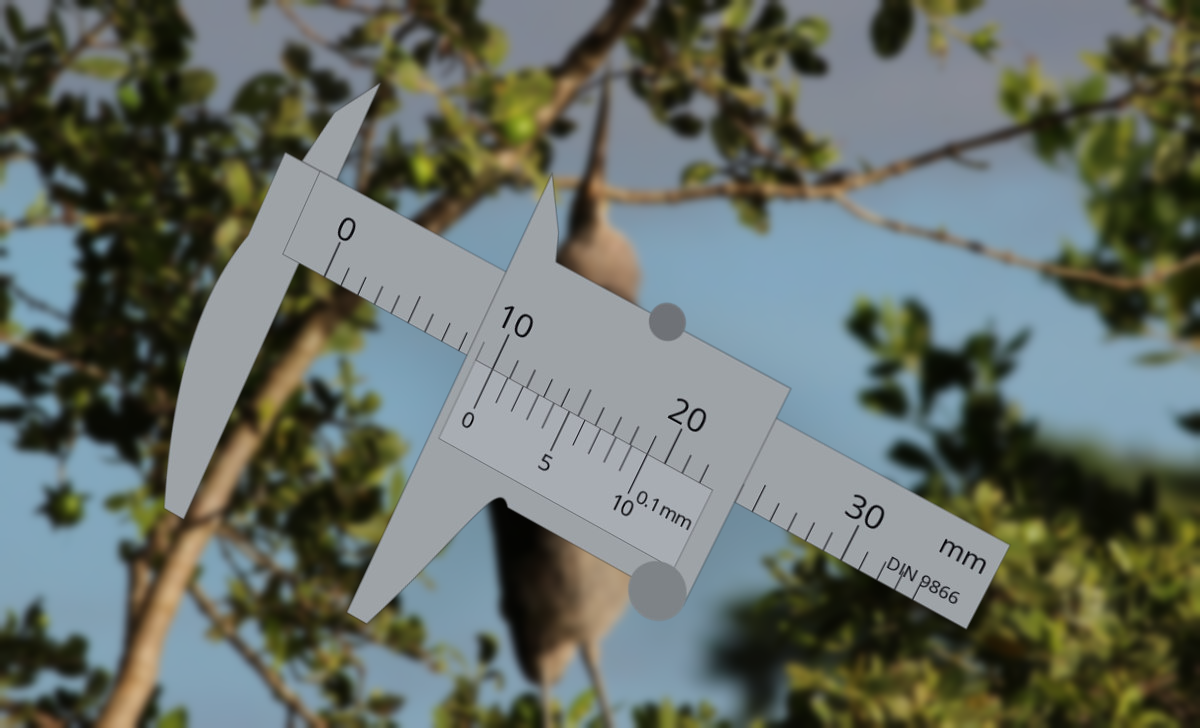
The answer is 10.0 mm
